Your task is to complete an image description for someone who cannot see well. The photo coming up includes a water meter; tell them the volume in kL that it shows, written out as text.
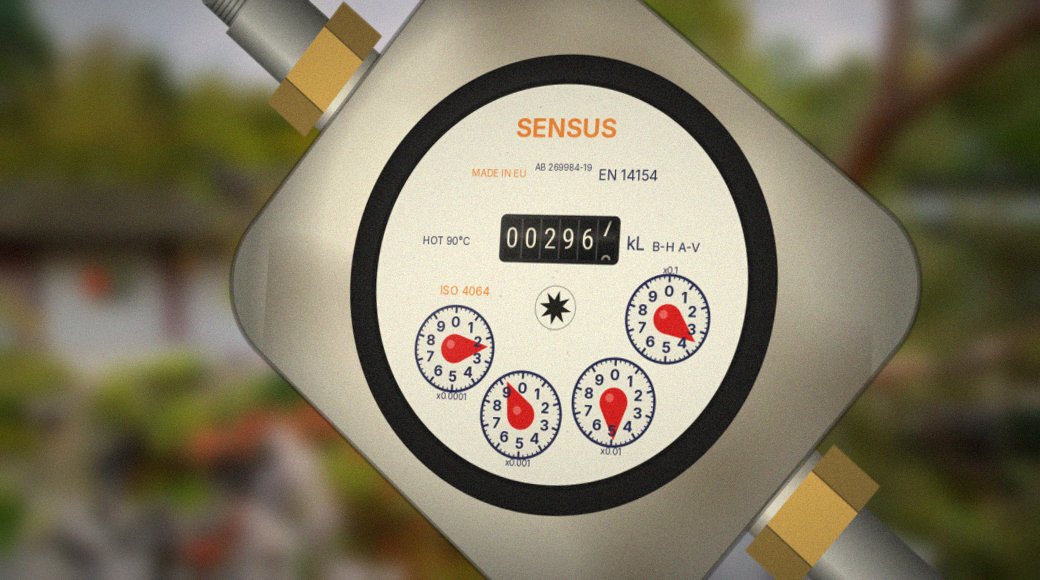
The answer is 2967.3492 kL
